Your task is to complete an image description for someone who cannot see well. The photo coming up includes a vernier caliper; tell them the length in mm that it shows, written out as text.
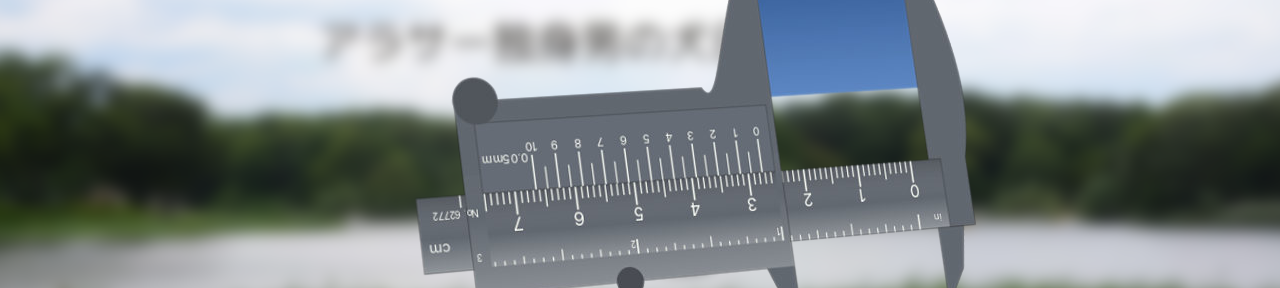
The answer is 27.5 mm
